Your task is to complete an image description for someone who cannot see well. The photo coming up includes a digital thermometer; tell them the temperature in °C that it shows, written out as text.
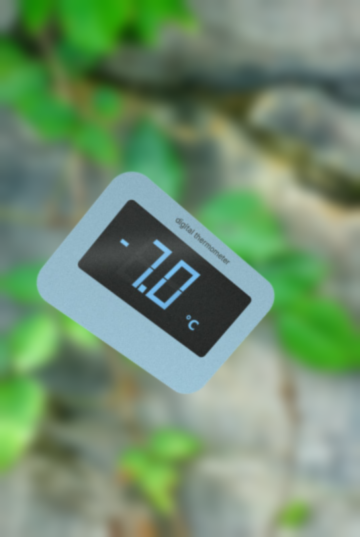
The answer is -7.0 °C
